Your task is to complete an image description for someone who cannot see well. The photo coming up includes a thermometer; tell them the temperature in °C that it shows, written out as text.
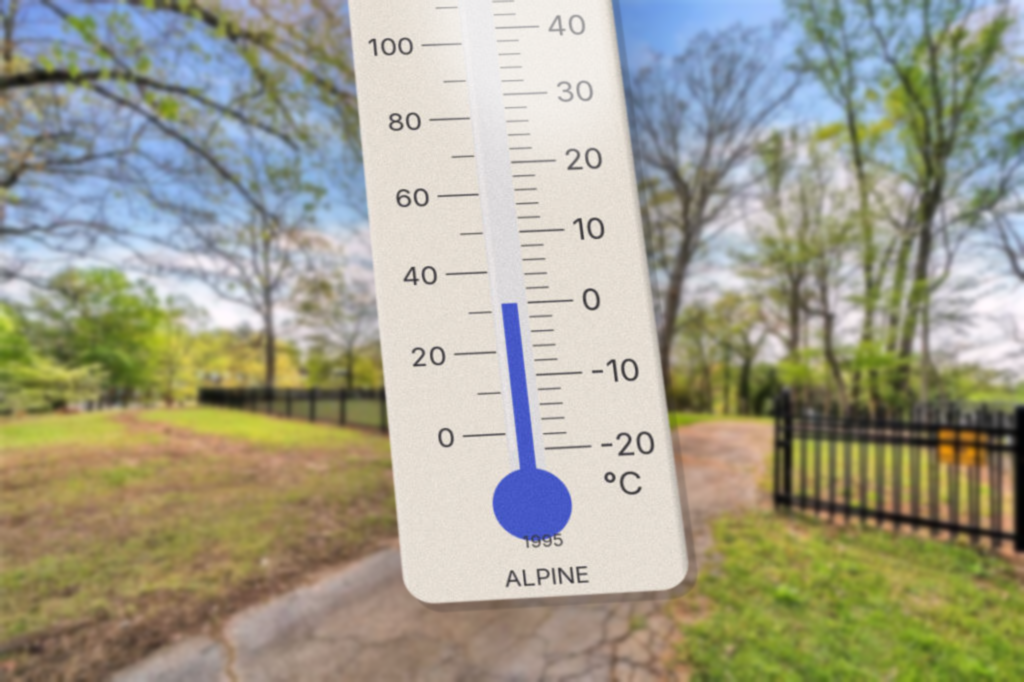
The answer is 0 °C
